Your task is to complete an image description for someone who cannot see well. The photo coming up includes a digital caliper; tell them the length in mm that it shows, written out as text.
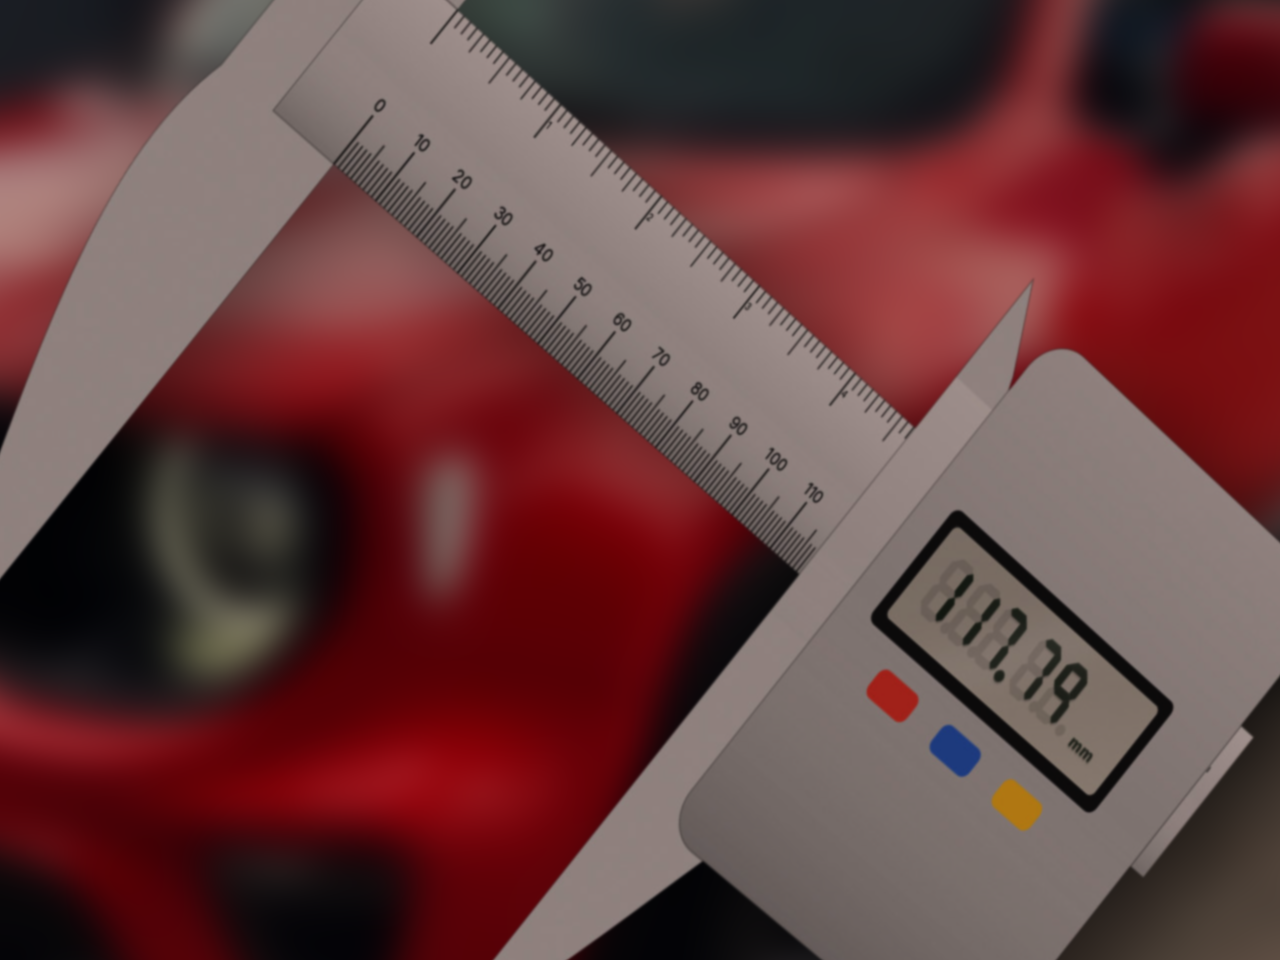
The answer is 117.79 mm
